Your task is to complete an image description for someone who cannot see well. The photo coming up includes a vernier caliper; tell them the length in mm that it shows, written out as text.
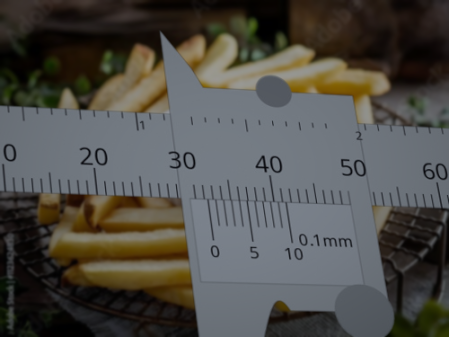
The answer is 32.4 mm
